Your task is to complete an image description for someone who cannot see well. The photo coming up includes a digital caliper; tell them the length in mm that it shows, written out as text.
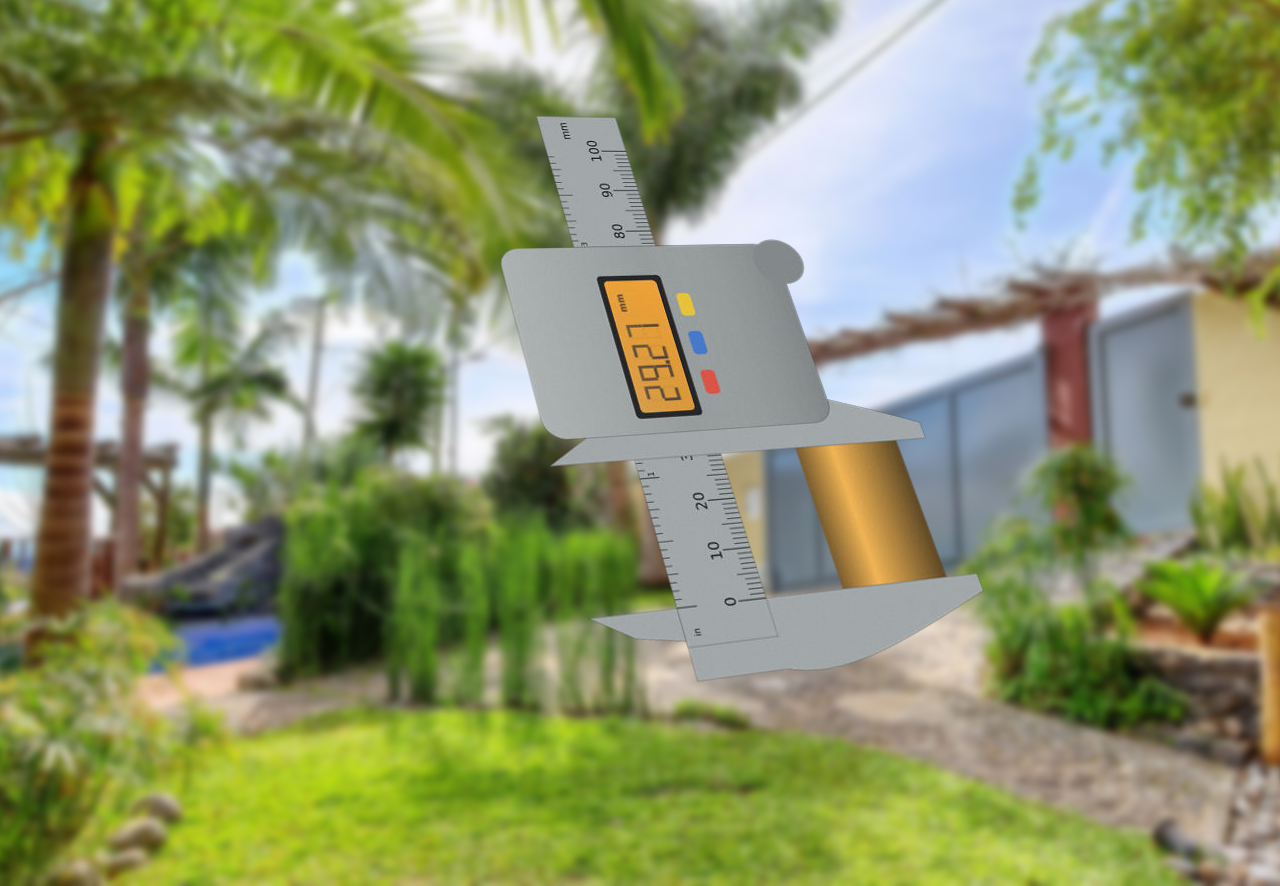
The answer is 29.27 mm
